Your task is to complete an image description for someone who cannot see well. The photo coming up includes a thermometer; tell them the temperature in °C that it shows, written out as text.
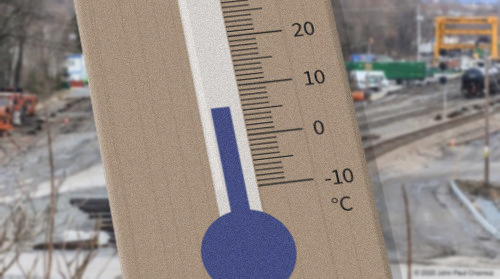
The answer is 6 °C
